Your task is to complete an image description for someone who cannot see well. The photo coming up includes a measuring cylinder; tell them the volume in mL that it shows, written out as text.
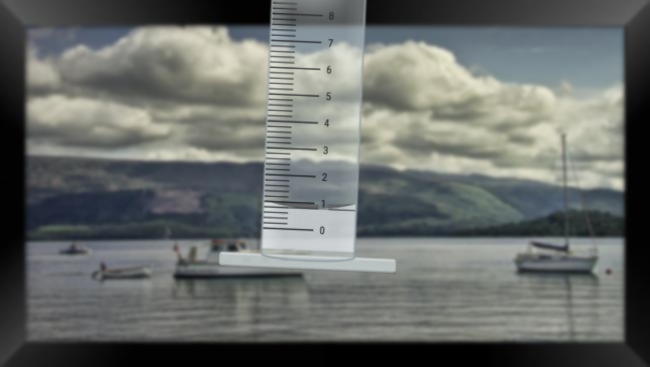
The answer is 0.8 mL
